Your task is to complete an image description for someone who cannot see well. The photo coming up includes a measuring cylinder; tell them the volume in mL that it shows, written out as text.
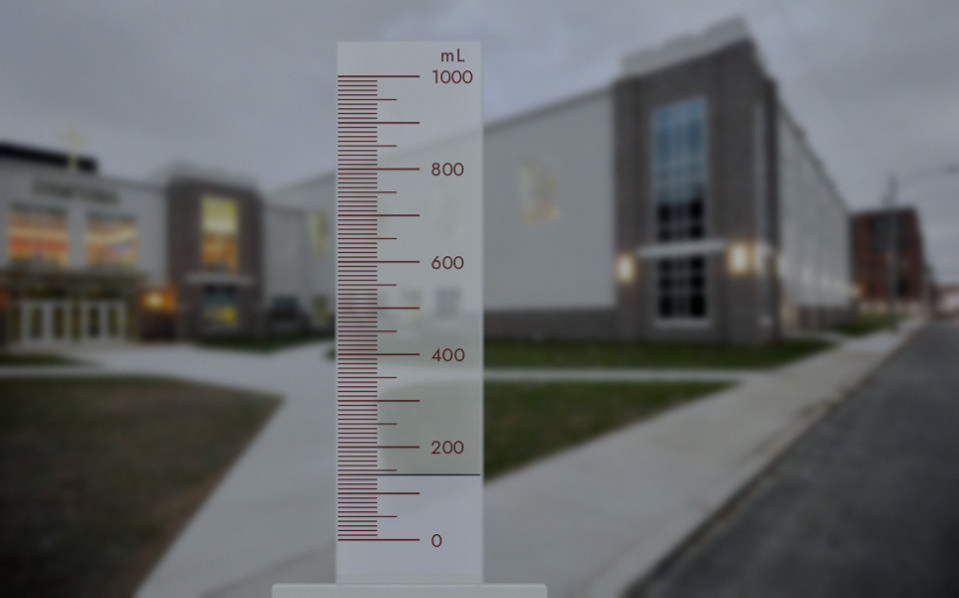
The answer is 140 mL
